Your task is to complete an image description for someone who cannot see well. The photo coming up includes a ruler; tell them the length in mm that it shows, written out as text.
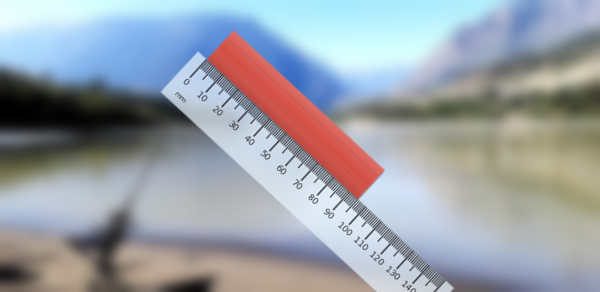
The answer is 95 mm
